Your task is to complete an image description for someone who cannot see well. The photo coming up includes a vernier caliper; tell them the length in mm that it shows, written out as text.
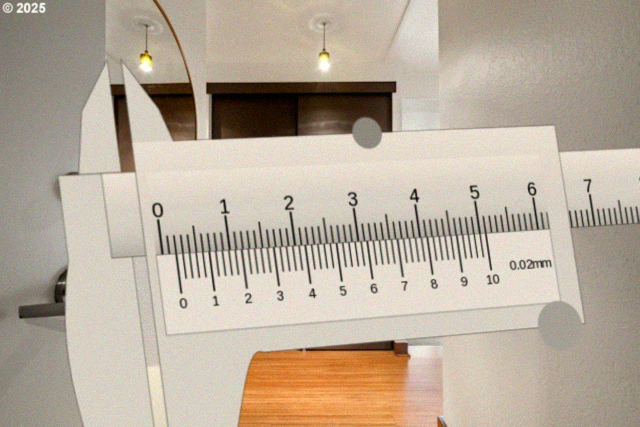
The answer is 2.0 mm
